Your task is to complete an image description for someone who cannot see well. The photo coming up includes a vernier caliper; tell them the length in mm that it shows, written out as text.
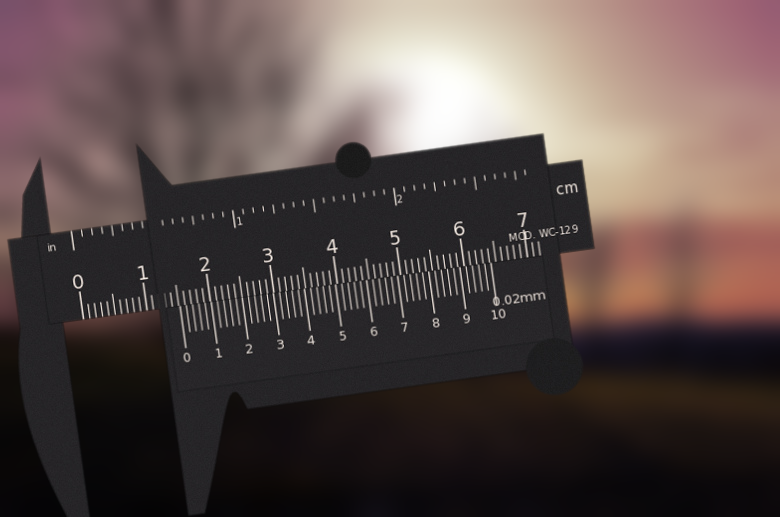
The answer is 15.2 mm
